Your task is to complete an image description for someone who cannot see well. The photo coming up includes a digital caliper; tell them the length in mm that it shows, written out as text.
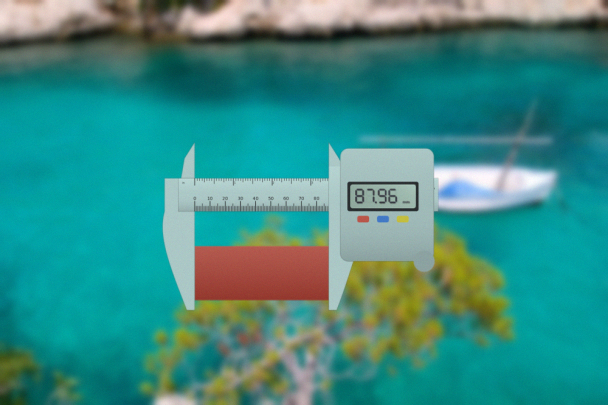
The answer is 87.96 mm
